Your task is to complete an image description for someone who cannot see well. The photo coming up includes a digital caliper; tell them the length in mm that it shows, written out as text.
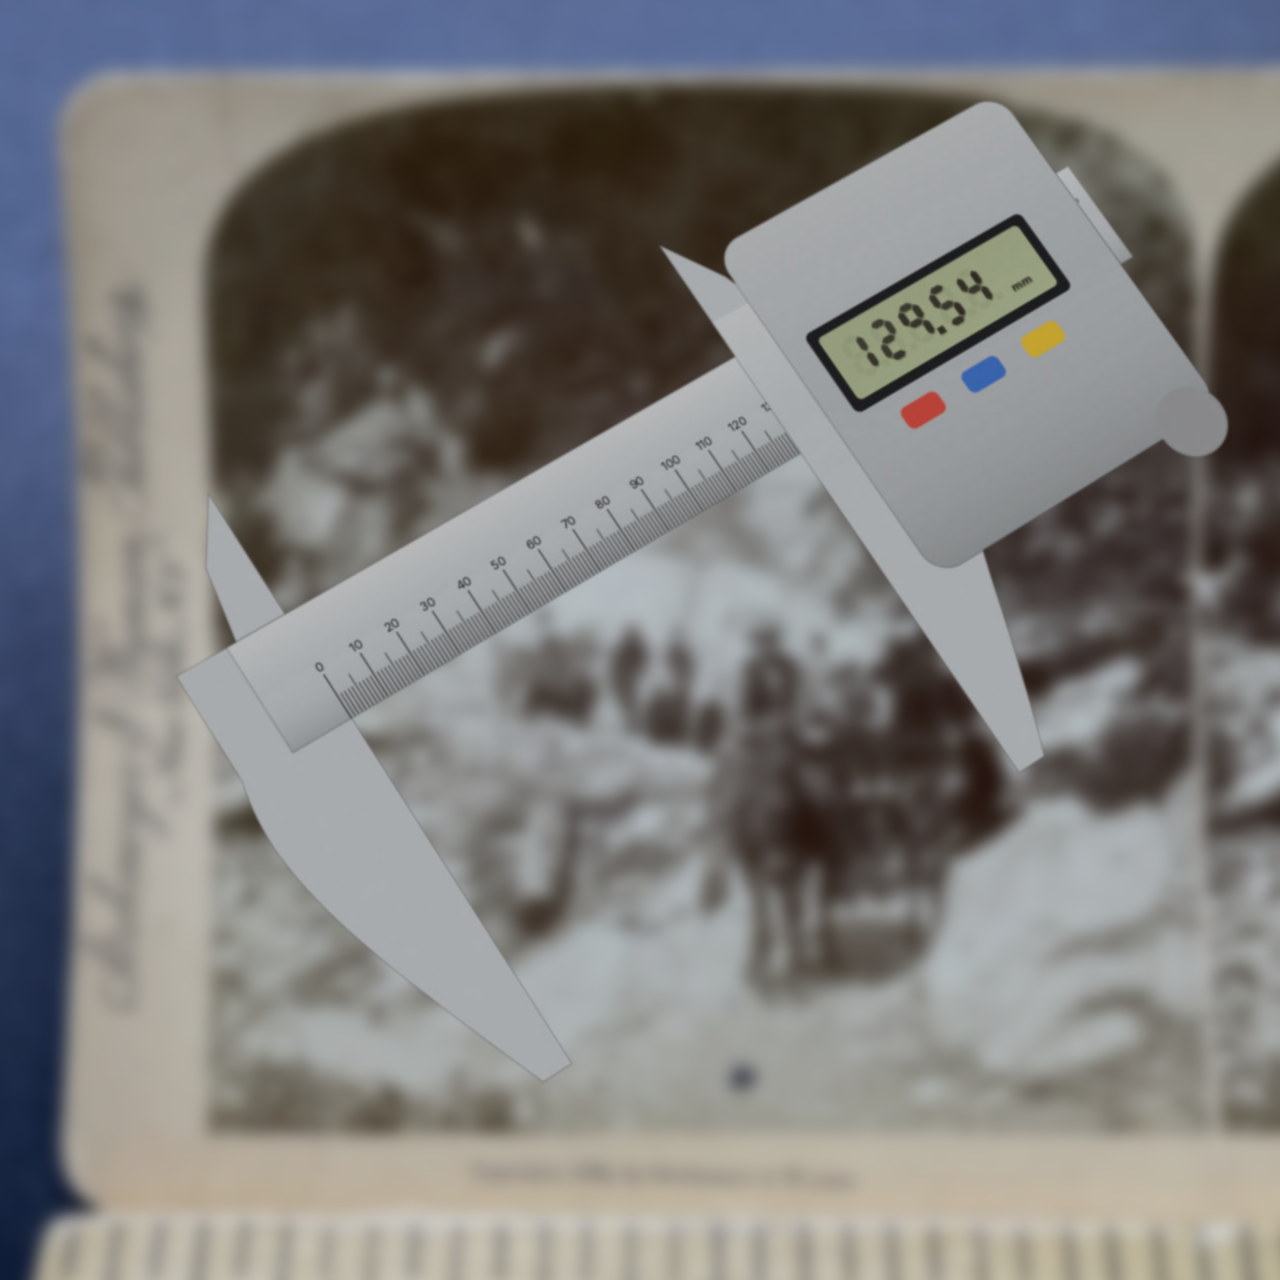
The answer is 129.54 mm
